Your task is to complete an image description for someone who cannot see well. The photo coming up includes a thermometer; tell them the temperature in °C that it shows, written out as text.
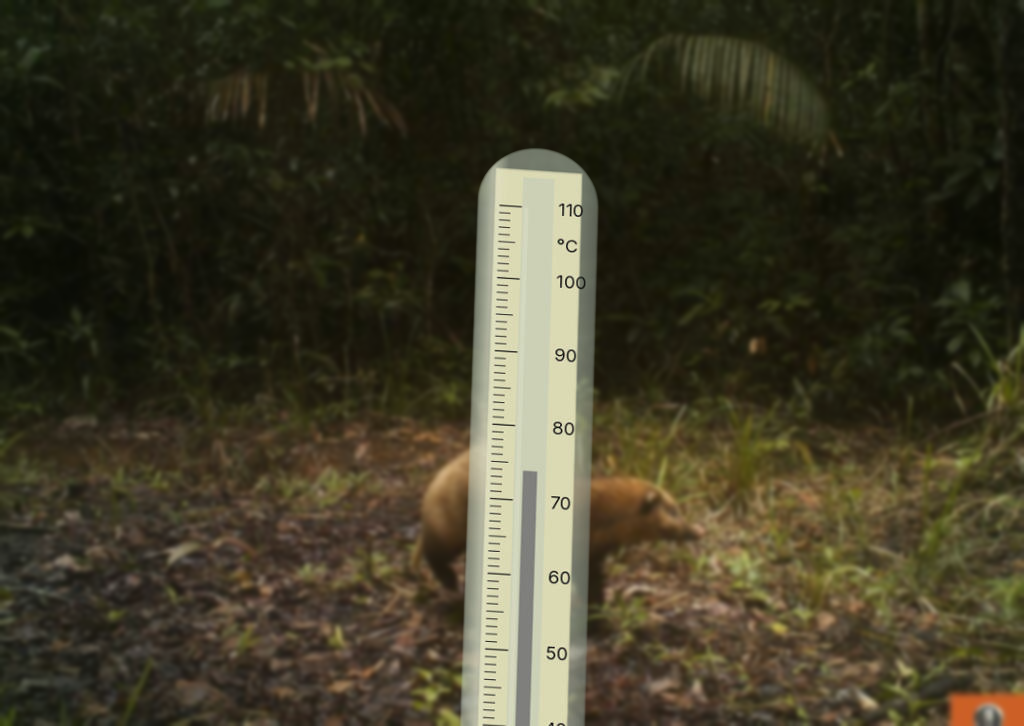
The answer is 74 °C
